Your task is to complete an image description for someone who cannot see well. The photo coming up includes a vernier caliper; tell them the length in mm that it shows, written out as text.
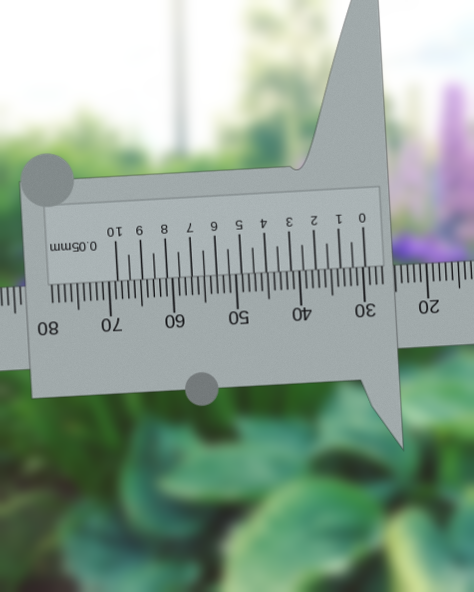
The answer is 29.6 mm
